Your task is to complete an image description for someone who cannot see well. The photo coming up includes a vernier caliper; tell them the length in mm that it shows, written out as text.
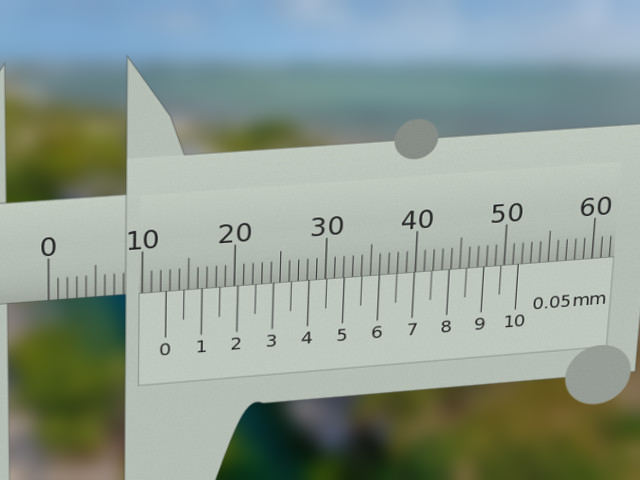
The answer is 12.6 mm
